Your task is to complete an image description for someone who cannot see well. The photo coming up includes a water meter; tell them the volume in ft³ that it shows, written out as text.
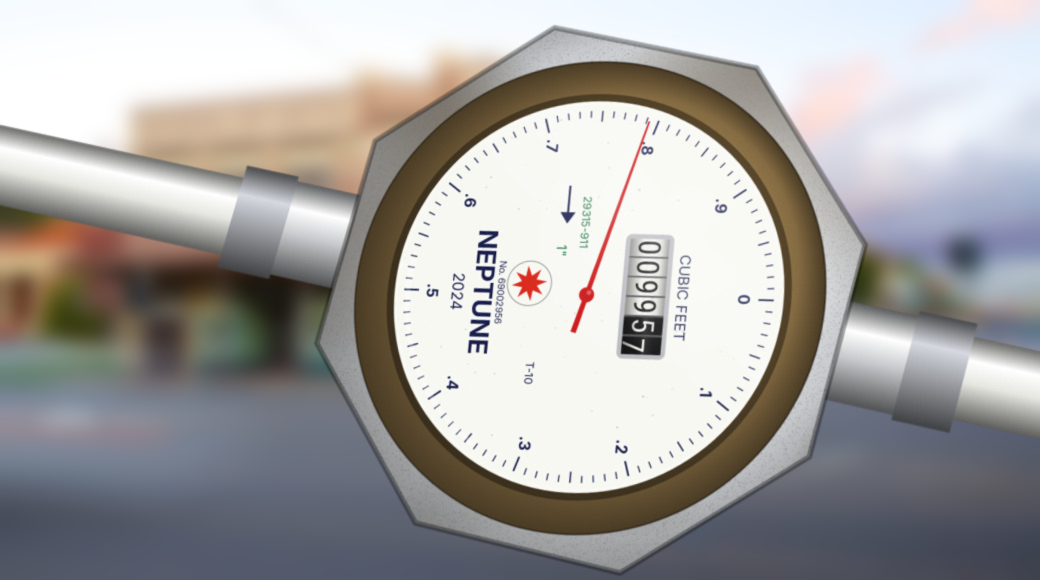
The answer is 9956.79 ft³
